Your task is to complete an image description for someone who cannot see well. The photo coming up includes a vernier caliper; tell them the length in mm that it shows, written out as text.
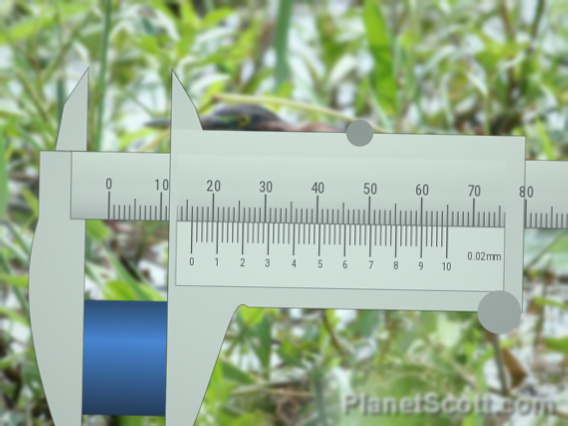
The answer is 16.0 mm
